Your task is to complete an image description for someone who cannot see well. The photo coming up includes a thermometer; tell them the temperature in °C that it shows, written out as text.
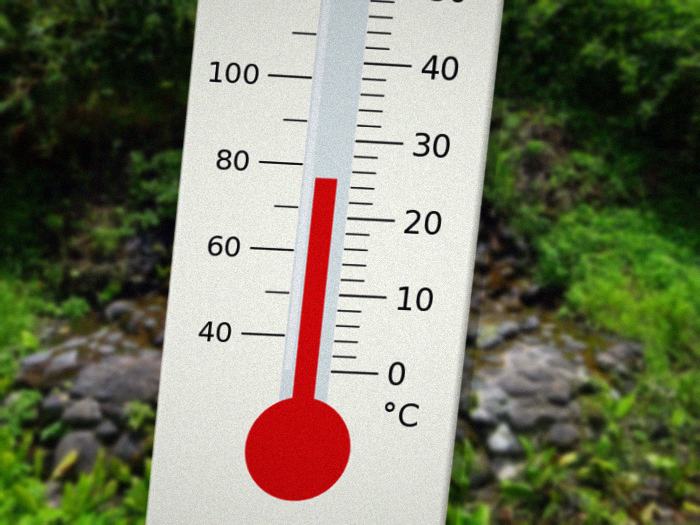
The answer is 25 °C
